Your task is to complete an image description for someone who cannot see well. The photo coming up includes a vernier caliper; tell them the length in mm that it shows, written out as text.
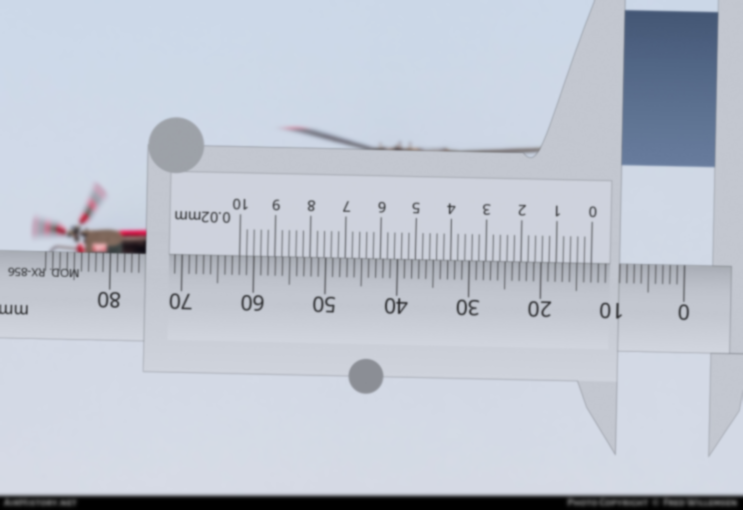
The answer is 13.0 mm
